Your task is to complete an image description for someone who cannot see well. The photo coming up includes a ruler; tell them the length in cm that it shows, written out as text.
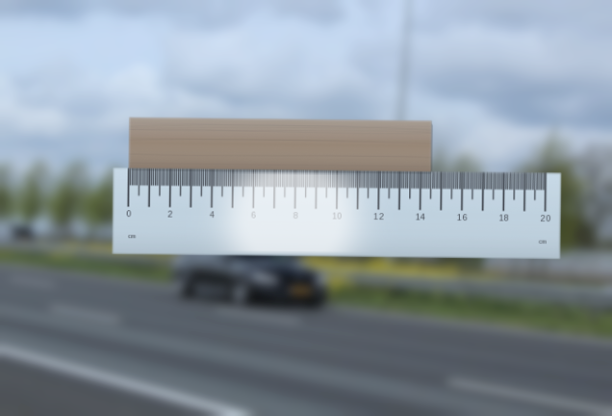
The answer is 14.5 cm
